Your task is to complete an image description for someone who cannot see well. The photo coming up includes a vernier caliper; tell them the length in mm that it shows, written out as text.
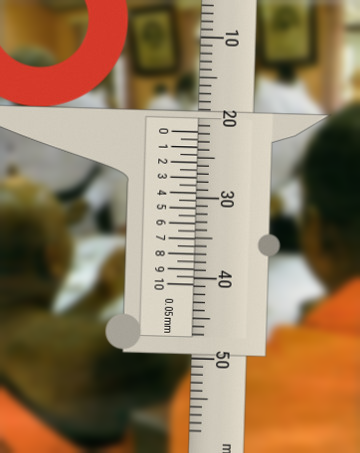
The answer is 21.8 mm
